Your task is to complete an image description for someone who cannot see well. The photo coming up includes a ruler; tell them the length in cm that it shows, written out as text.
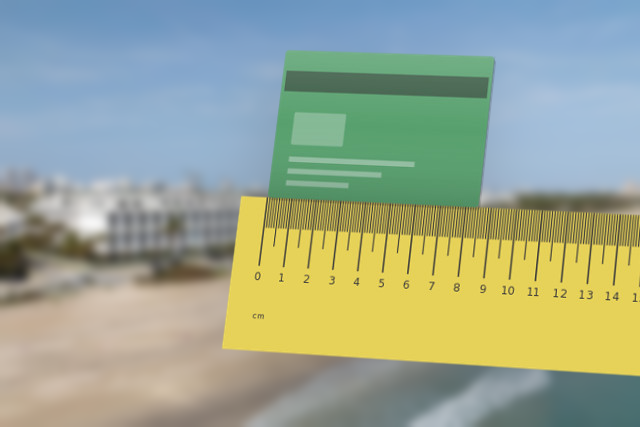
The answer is 8.5 cm
